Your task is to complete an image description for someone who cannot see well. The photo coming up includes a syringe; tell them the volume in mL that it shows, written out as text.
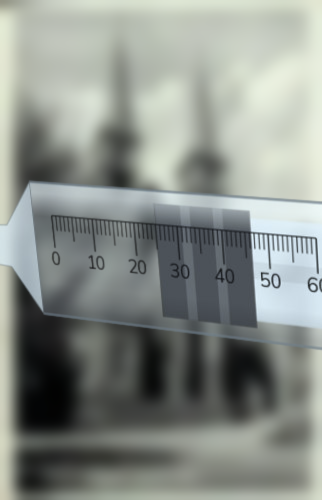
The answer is 25 mL
